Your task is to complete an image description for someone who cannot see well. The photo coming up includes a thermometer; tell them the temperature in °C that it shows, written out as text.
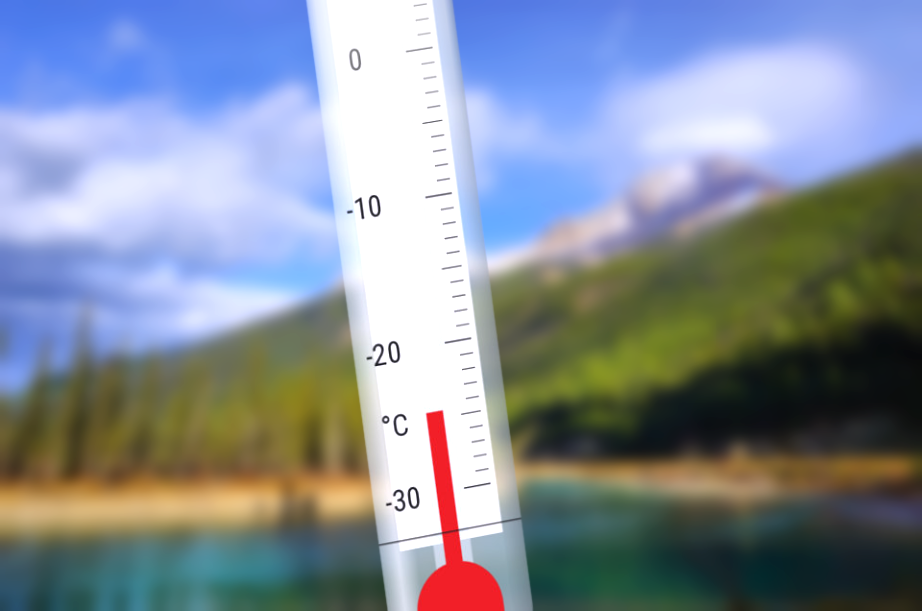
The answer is -24.5 °C
